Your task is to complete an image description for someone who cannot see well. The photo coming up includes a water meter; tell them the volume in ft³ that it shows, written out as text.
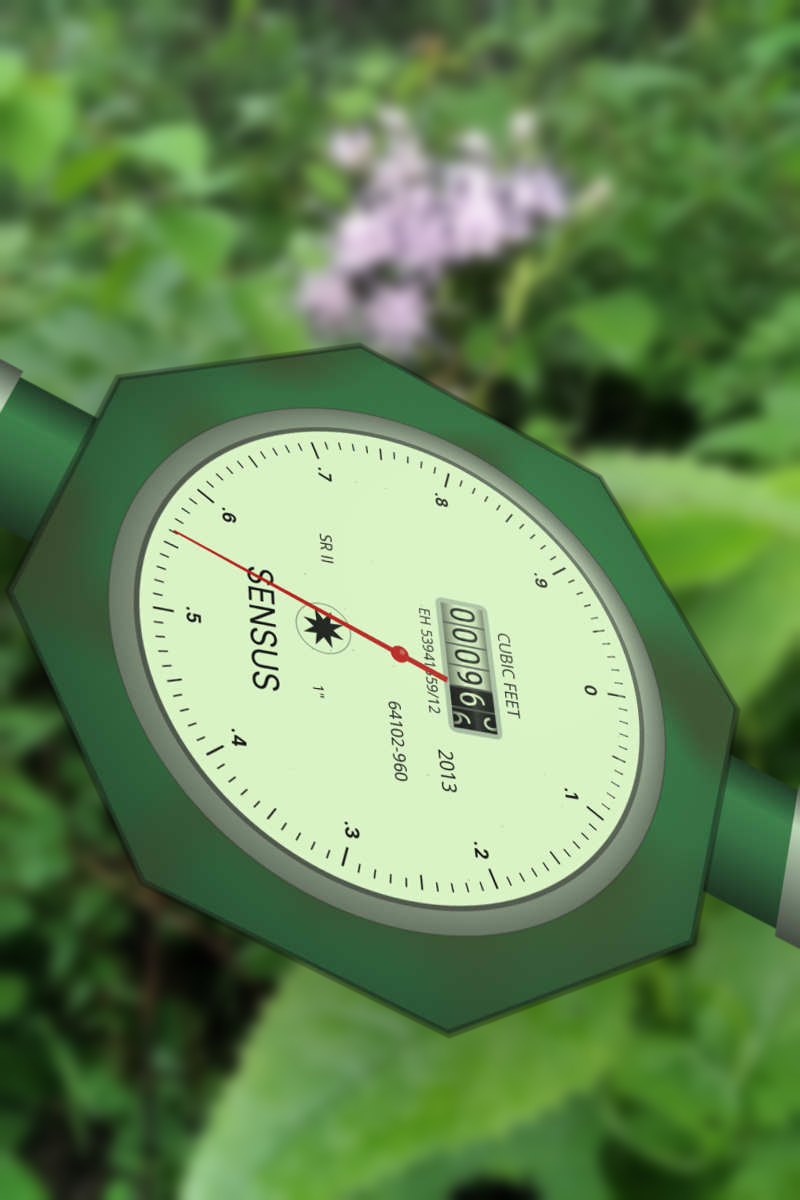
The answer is 965.56 ft³
